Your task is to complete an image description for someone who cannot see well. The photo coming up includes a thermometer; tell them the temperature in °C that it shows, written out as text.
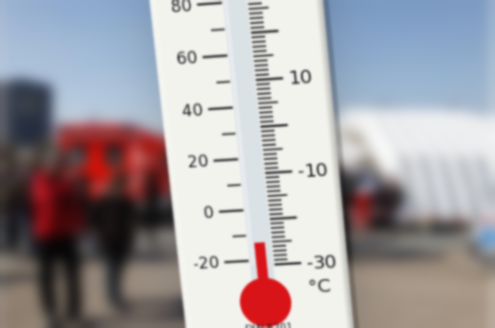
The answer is -25 °C
